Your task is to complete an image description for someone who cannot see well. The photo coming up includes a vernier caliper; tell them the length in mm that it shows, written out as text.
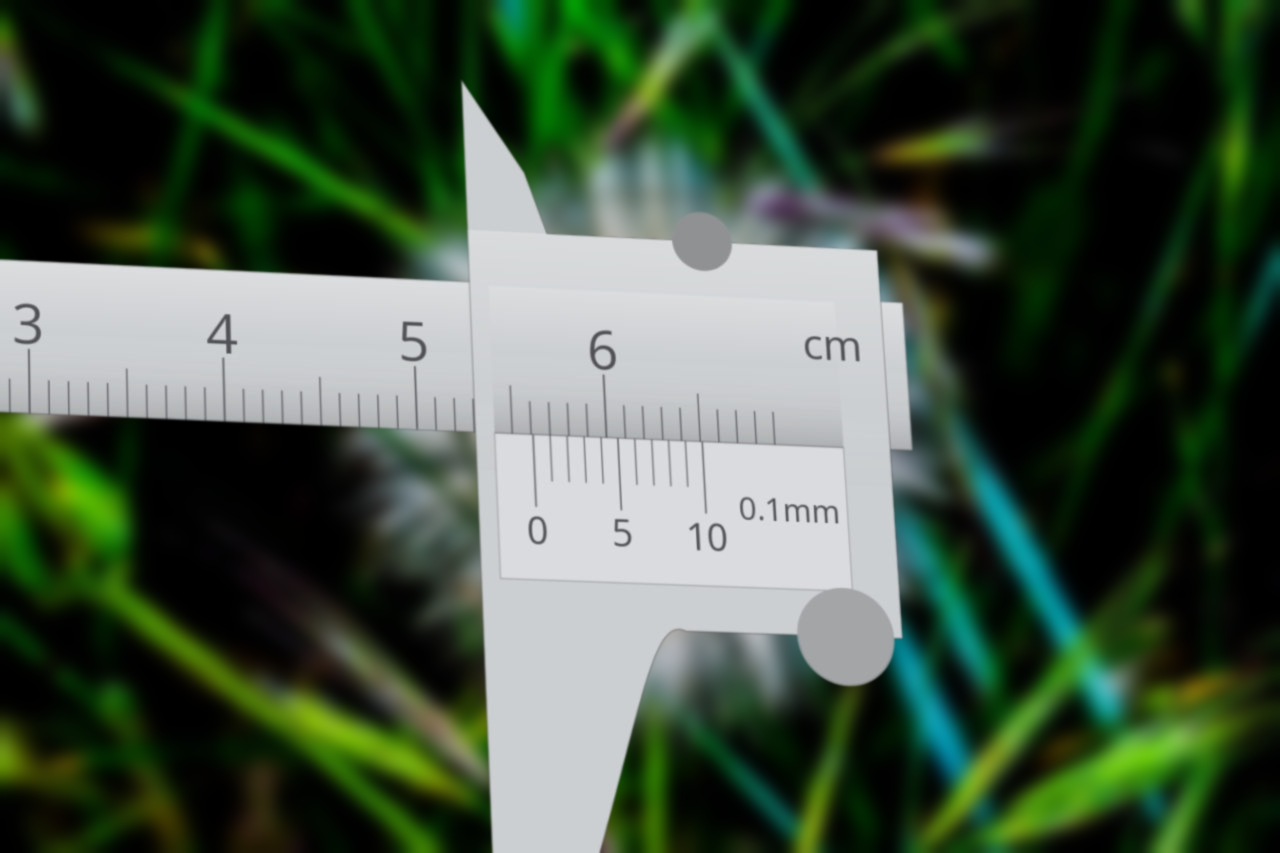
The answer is 56.1 mm
